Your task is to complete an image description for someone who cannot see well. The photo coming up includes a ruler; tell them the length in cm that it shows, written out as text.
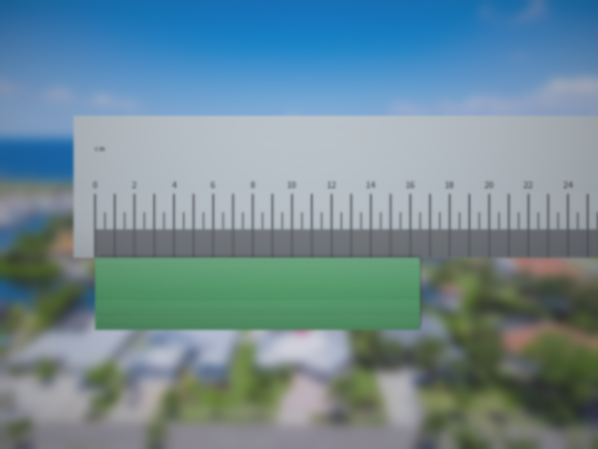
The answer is 16.5 cm
